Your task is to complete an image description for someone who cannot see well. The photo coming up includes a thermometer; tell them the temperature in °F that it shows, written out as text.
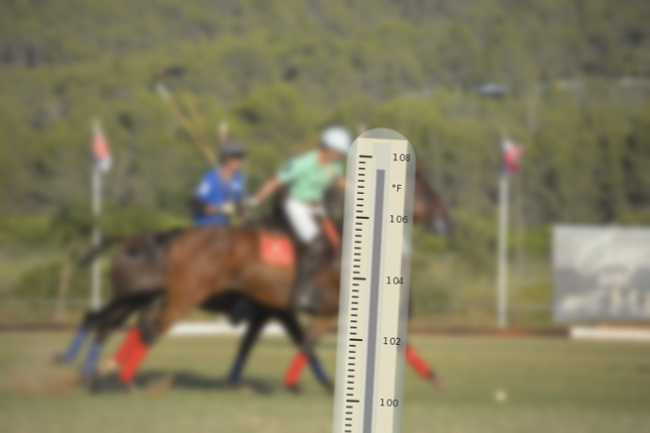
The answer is 107.6 °F
